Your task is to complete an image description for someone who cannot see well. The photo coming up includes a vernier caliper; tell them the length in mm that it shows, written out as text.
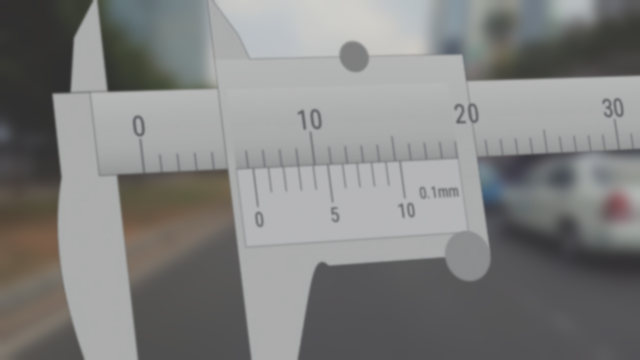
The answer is 6.3 mm
